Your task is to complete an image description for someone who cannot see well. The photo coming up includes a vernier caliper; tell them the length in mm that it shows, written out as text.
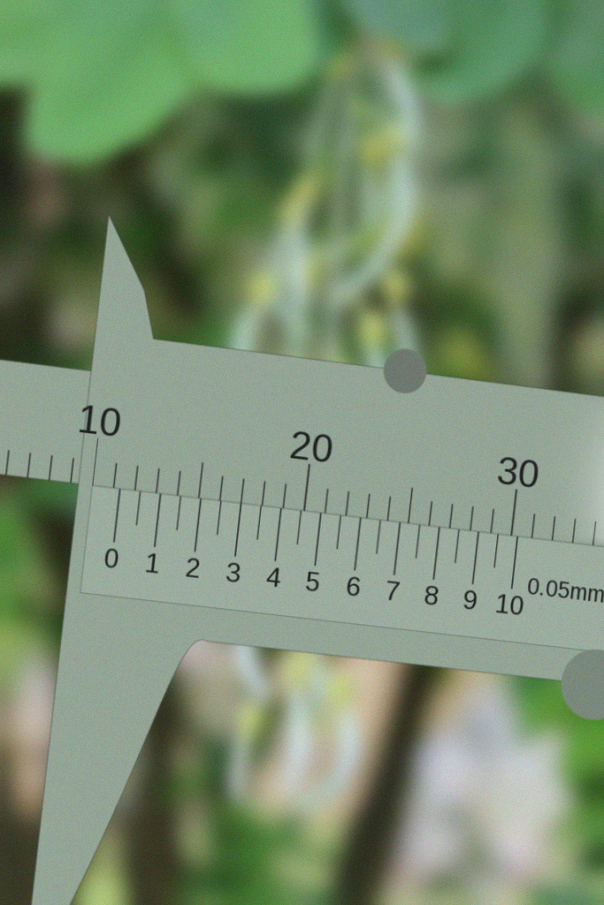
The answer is 11.3 mm
